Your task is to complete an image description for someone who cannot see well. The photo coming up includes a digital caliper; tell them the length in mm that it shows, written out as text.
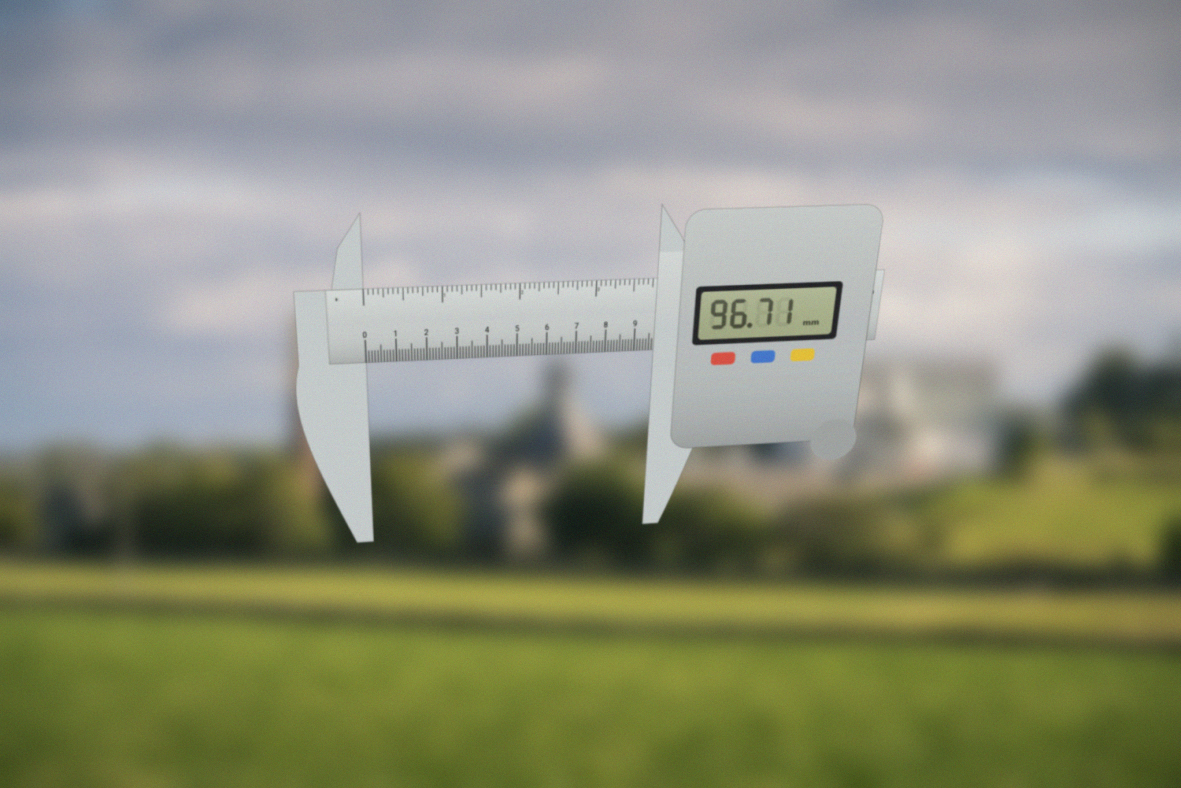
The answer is 96.71 mm
